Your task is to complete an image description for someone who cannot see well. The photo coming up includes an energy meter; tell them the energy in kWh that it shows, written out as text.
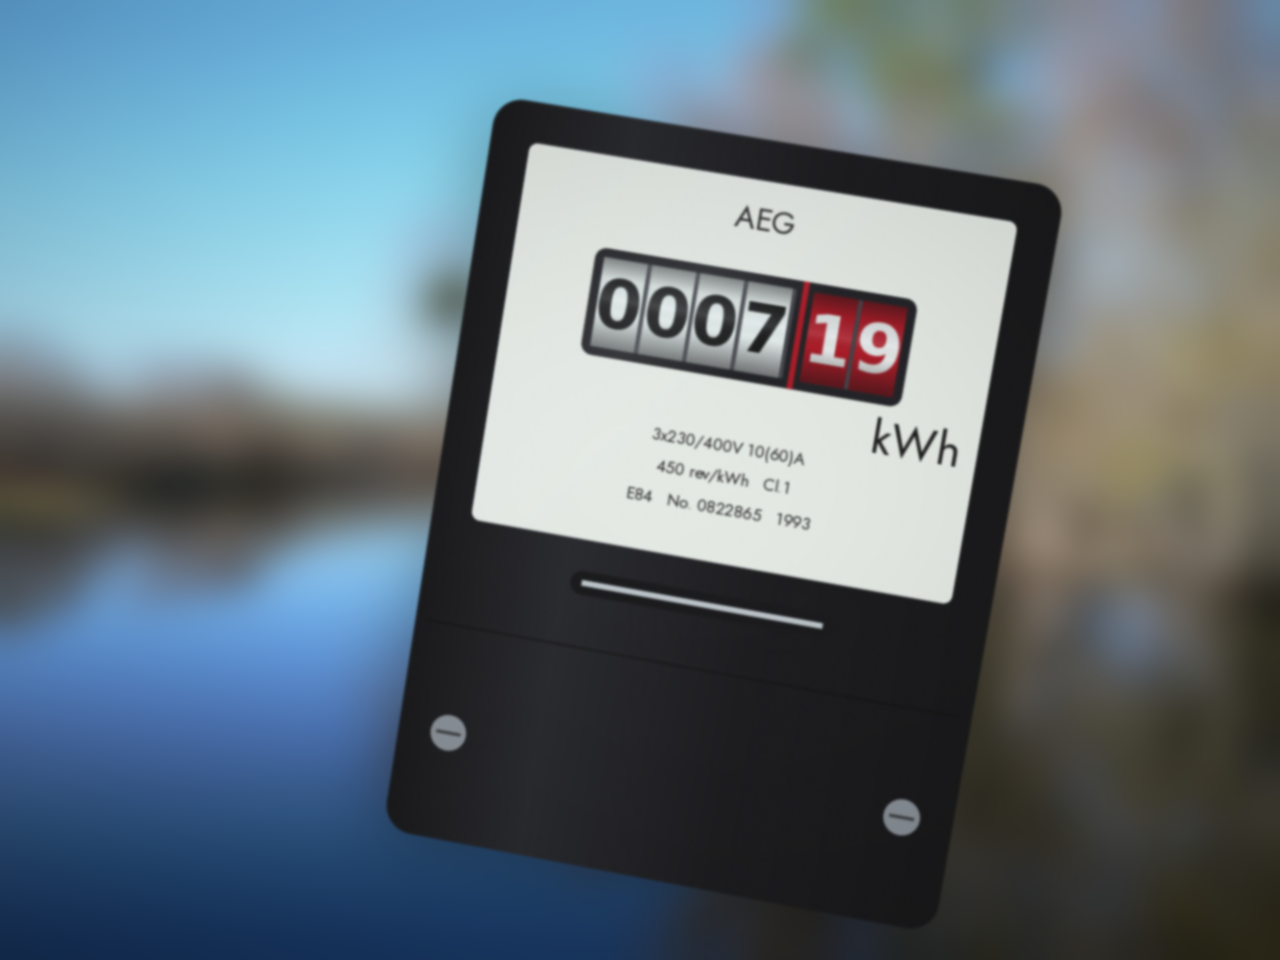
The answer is 7.19 kWh
